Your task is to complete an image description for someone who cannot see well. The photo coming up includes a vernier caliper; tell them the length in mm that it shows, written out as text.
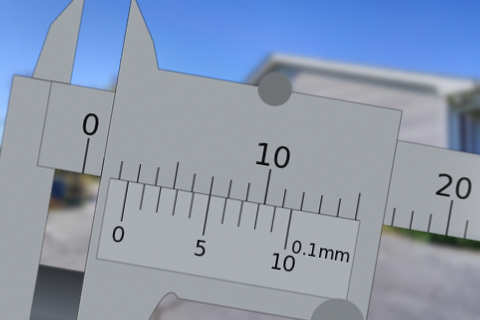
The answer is 2.5 mm
